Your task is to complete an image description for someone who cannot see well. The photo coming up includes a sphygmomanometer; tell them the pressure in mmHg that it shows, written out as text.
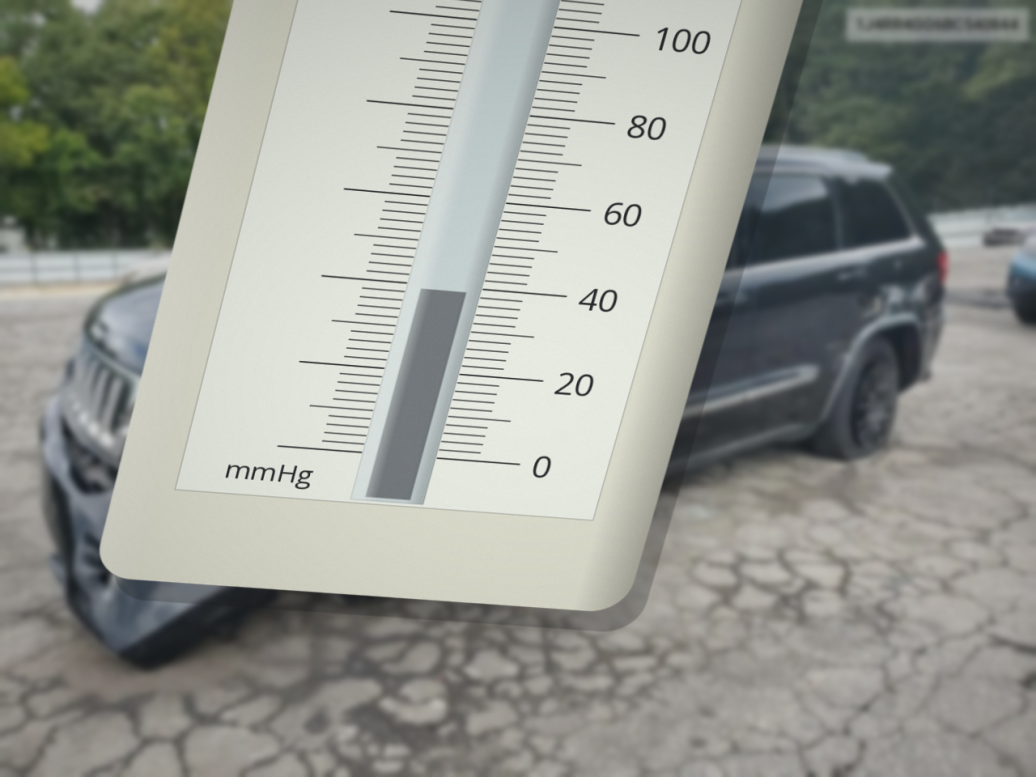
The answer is 39 mmHg
